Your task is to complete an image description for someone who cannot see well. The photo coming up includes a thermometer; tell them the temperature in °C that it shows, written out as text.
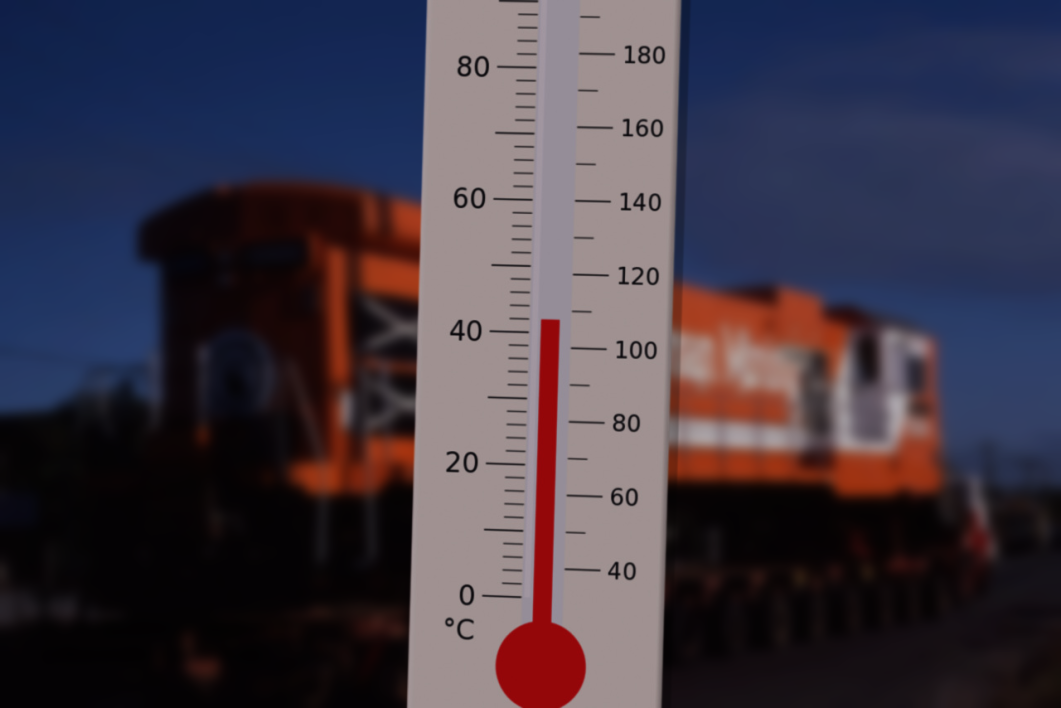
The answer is 42 °C
